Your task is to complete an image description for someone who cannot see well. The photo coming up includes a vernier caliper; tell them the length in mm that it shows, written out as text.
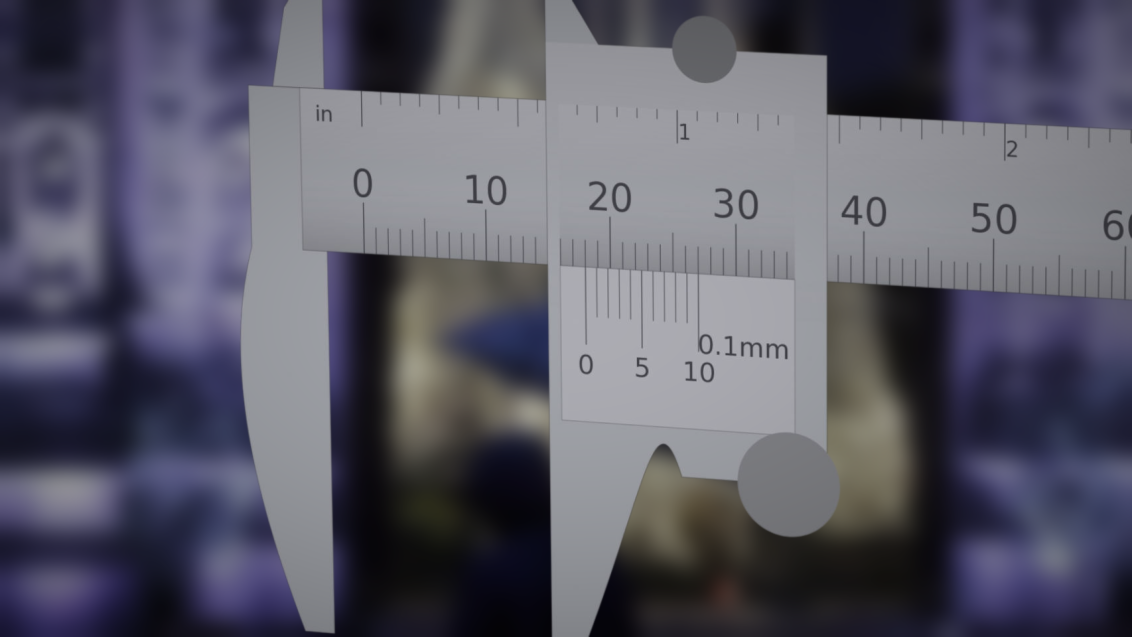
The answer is 18.0 mm
